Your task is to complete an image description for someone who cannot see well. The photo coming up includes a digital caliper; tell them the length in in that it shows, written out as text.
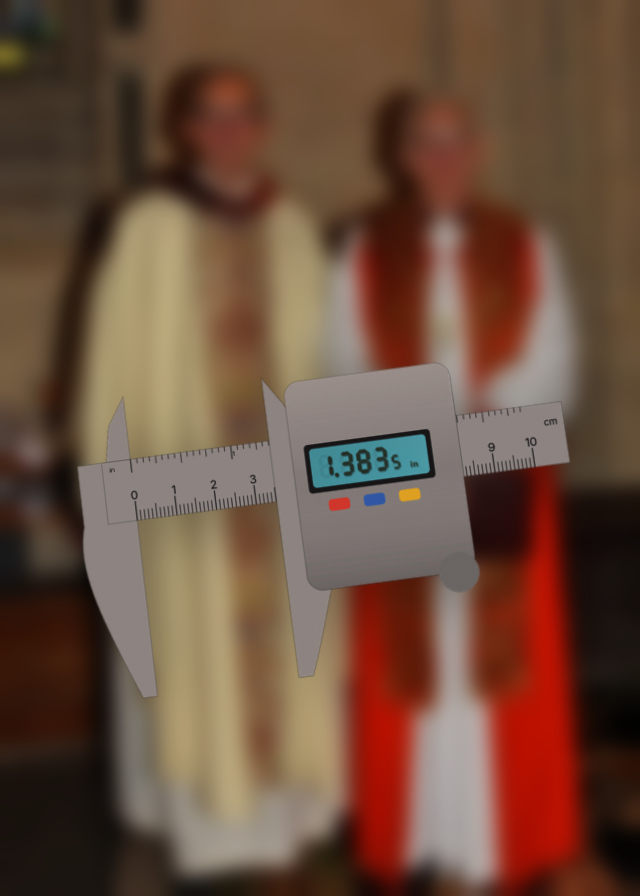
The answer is 1.3835 in
